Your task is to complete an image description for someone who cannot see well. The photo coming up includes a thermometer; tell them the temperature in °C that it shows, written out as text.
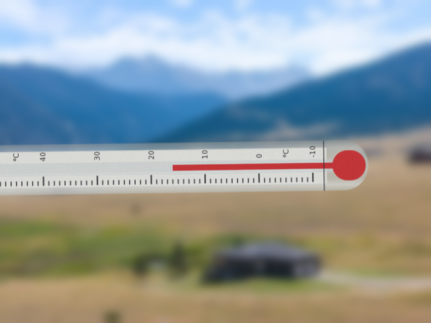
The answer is 16 °C
